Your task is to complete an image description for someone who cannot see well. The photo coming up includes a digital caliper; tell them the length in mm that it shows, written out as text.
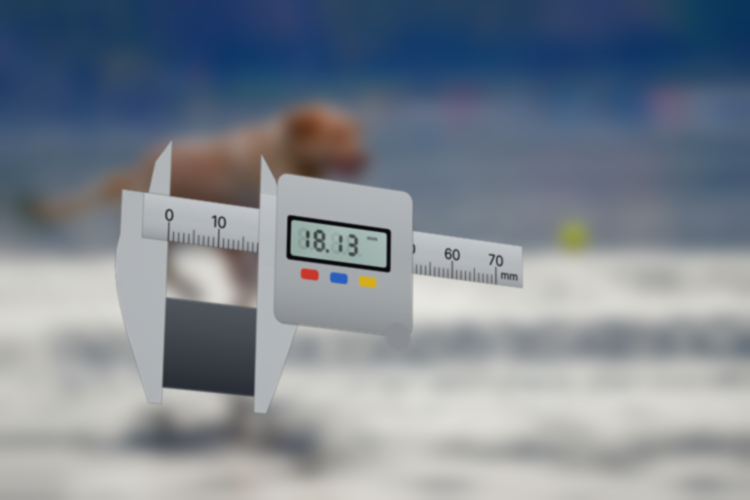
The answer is 18.13 mm
